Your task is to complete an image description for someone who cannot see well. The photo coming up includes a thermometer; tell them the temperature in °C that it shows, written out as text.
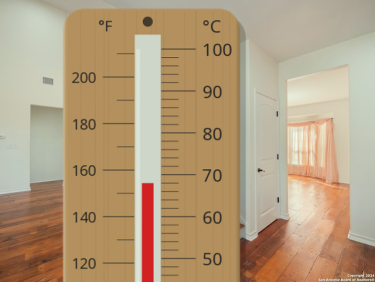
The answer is 68 °C
